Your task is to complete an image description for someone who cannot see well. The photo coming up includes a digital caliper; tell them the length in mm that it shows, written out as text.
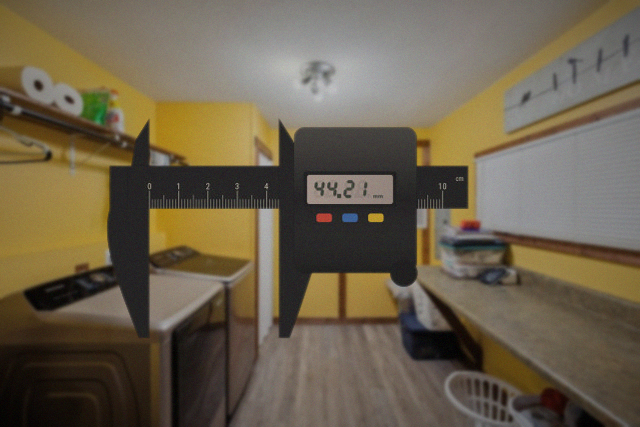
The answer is 44.21 mm
